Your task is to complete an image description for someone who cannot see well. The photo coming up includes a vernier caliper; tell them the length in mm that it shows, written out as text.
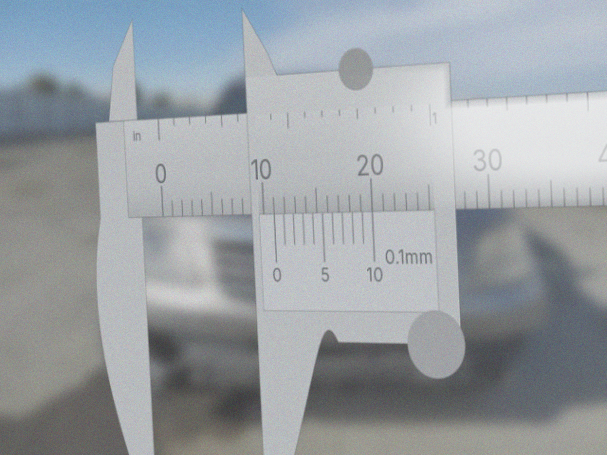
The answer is 11.0 mm
